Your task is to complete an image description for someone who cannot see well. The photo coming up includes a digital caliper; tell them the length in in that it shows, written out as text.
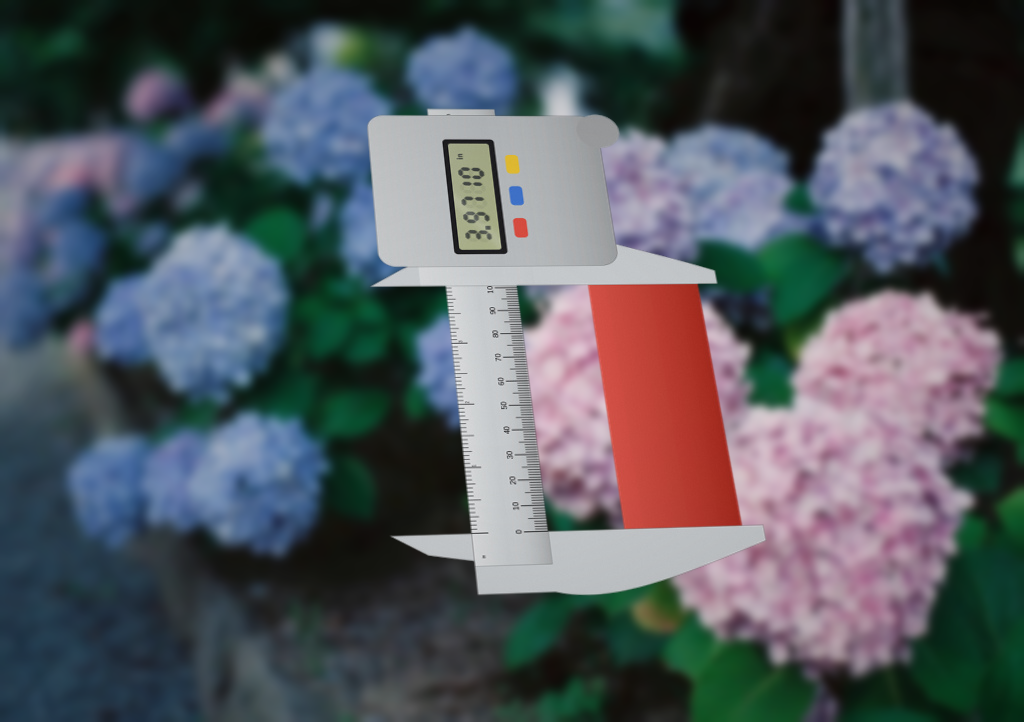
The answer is 3.9710 in
